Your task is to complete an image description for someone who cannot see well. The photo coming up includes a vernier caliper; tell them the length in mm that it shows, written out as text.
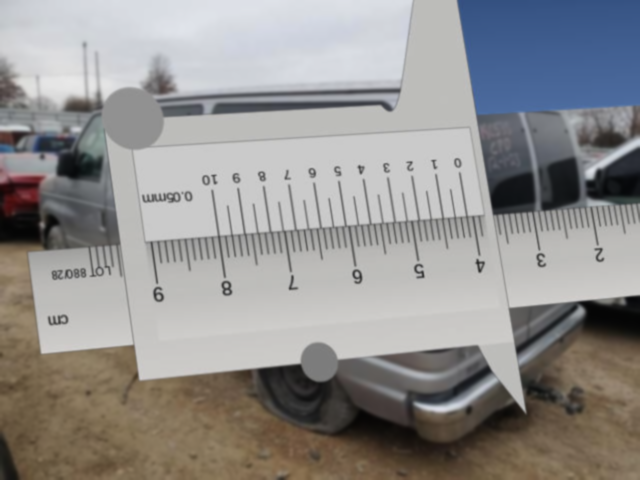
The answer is 41.0 mm
